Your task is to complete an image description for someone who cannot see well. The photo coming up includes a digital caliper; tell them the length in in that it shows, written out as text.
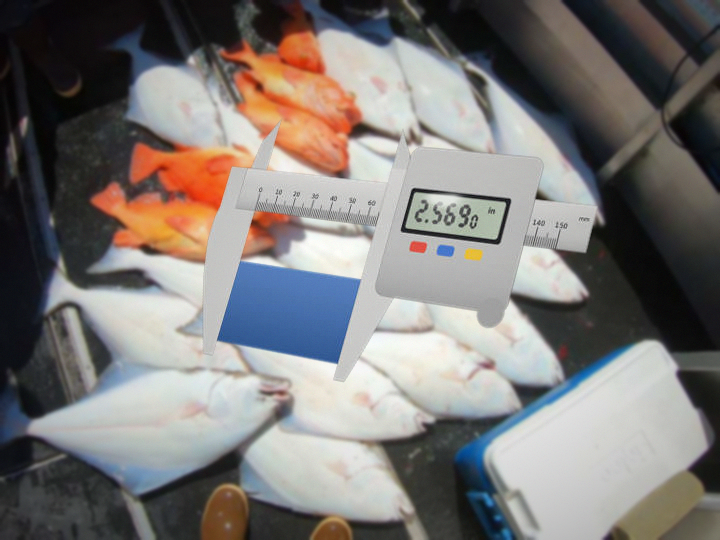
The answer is 2.5690 in
